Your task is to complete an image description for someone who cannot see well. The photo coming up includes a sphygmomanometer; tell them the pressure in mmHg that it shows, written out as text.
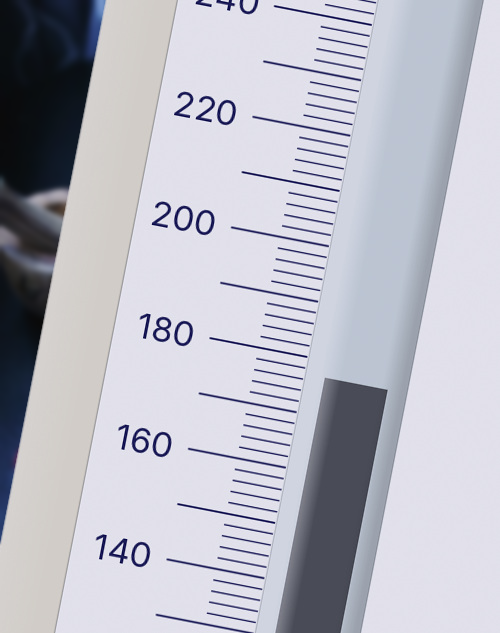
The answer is 177 mmHg
